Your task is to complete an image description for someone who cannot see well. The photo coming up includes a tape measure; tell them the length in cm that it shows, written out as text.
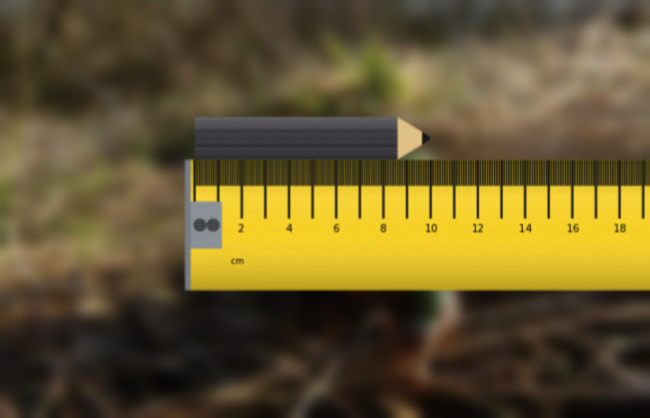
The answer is 10 cm
